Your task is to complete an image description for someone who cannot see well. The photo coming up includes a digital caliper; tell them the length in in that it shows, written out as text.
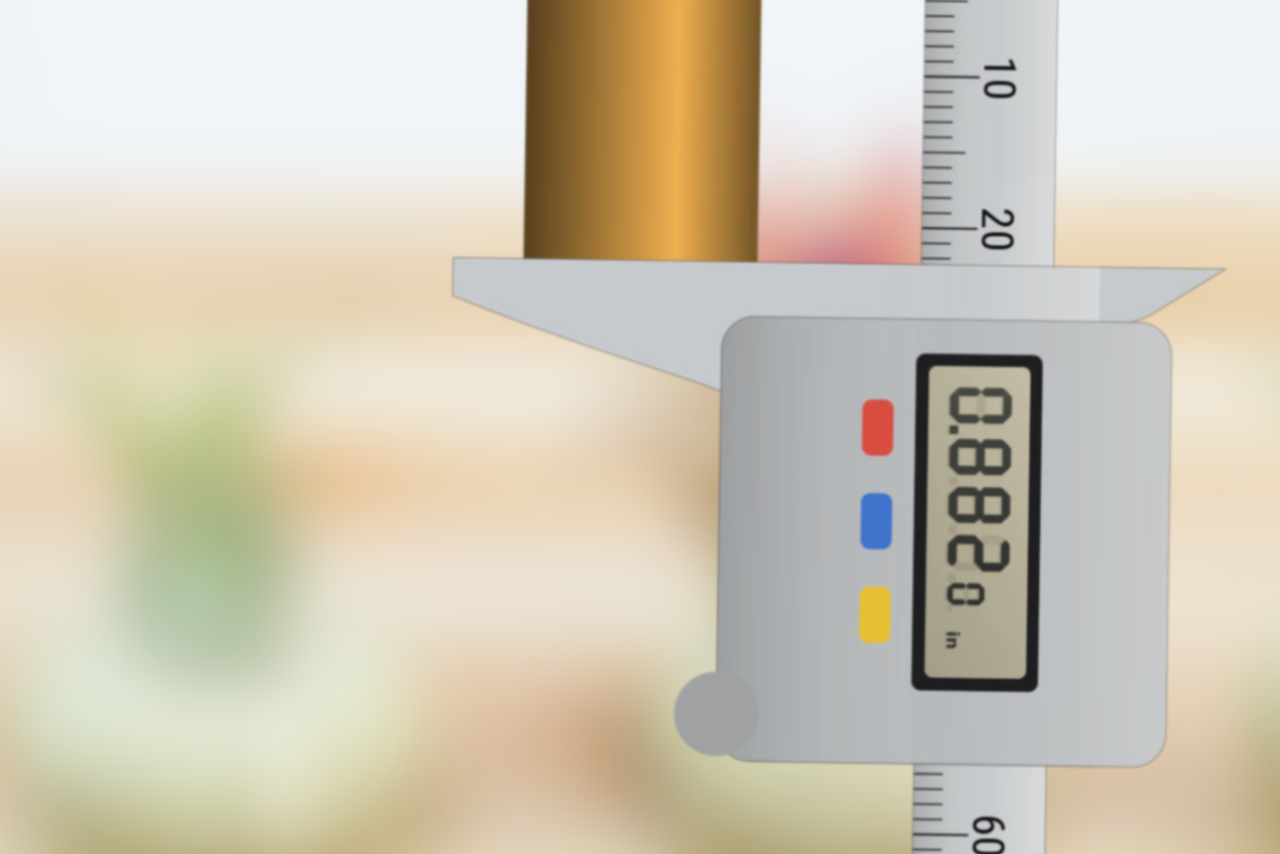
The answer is 0.8820 in
